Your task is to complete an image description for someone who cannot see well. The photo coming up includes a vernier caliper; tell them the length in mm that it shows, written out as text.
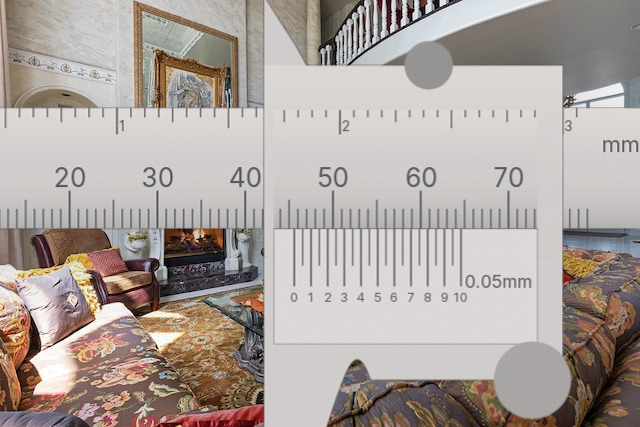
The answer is 45.6 mm
